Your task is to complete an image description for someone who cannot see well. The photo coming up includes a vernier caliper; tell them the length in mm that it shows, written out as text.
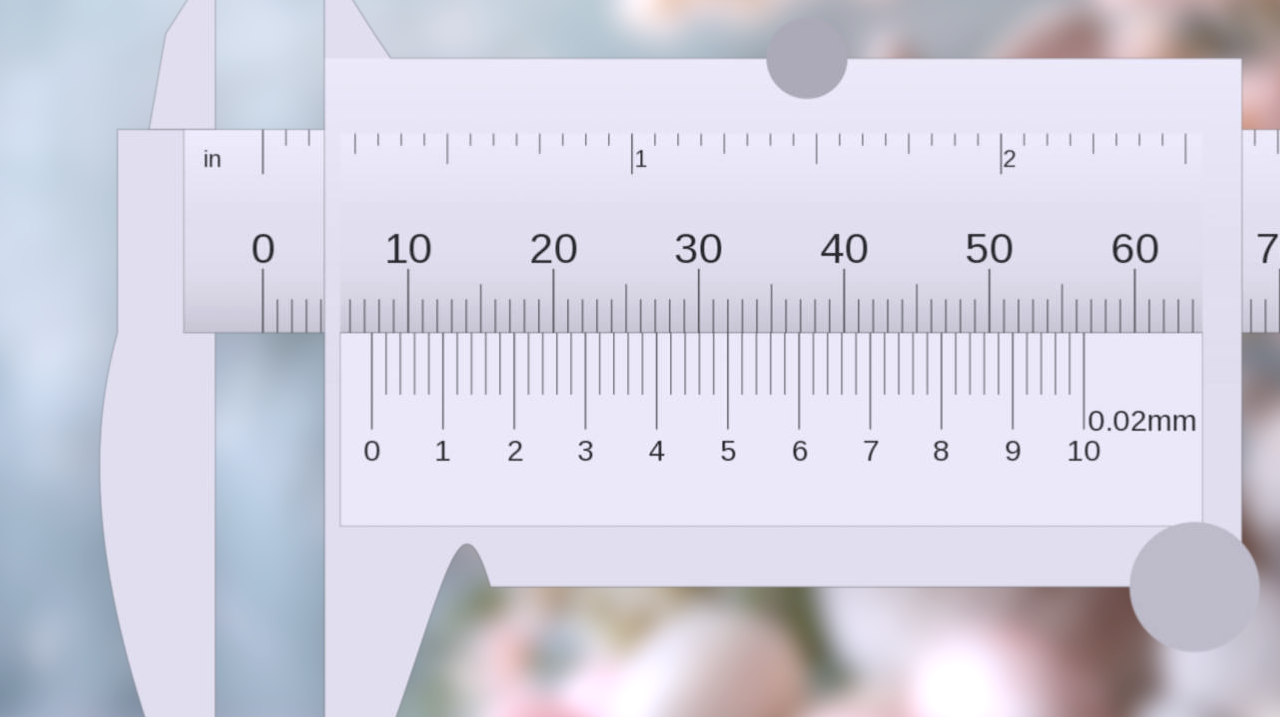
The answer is 7.5 mm
